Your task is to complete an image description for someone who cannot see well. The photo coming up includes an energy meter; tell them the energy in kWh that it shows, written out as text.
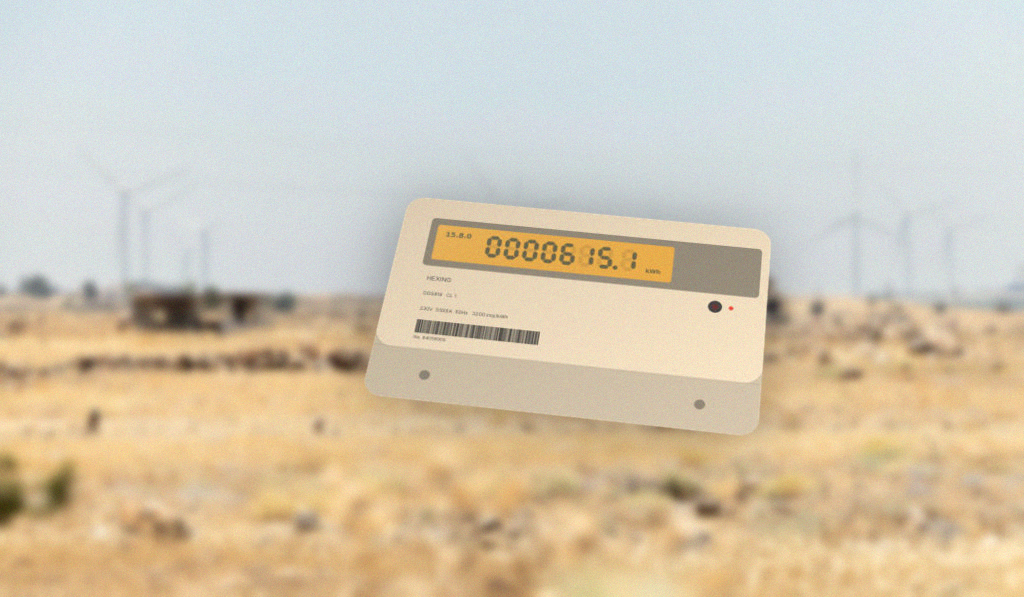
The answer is 615.1 kWh
